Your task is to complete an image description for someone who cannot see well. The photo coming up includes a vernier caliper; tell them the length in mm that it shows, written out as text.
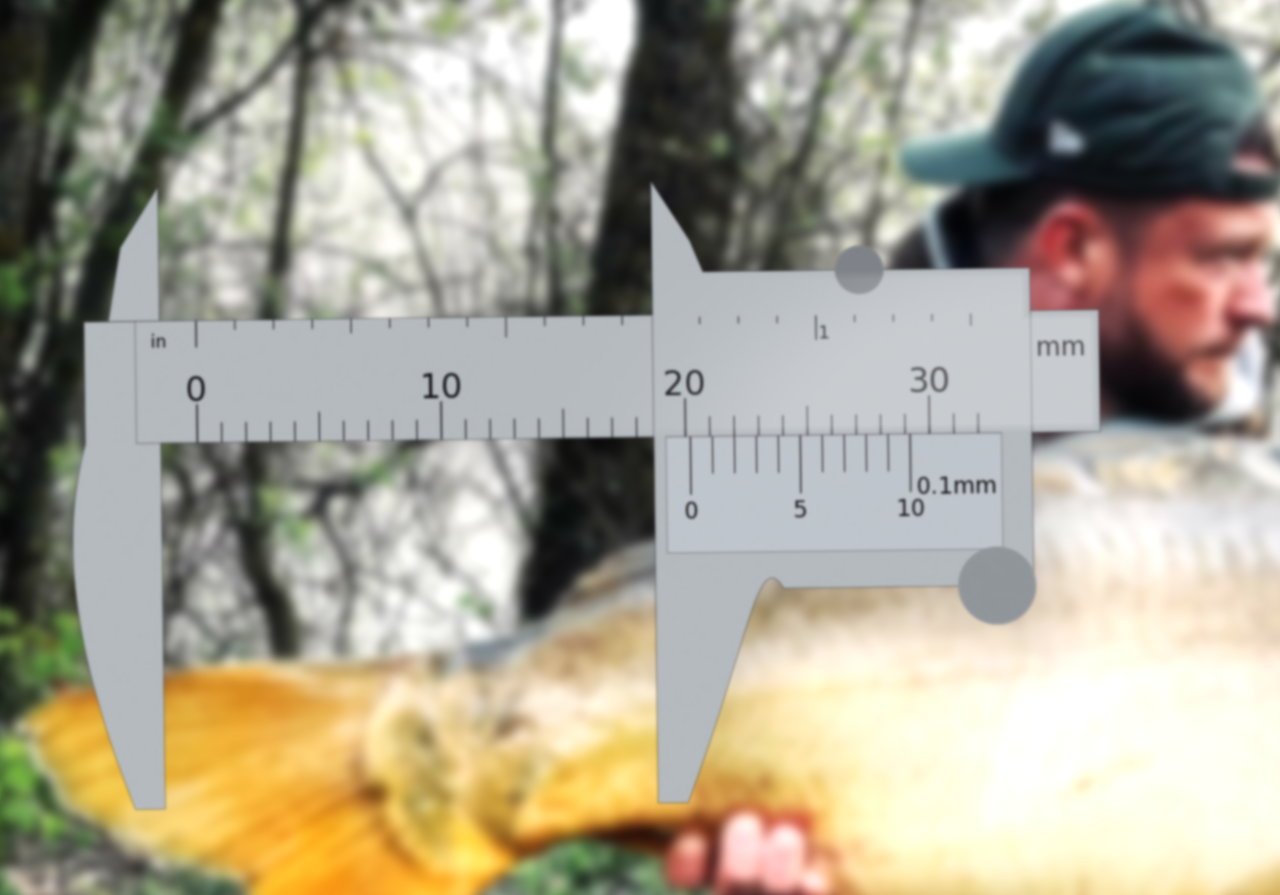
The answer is 20.2 mm
